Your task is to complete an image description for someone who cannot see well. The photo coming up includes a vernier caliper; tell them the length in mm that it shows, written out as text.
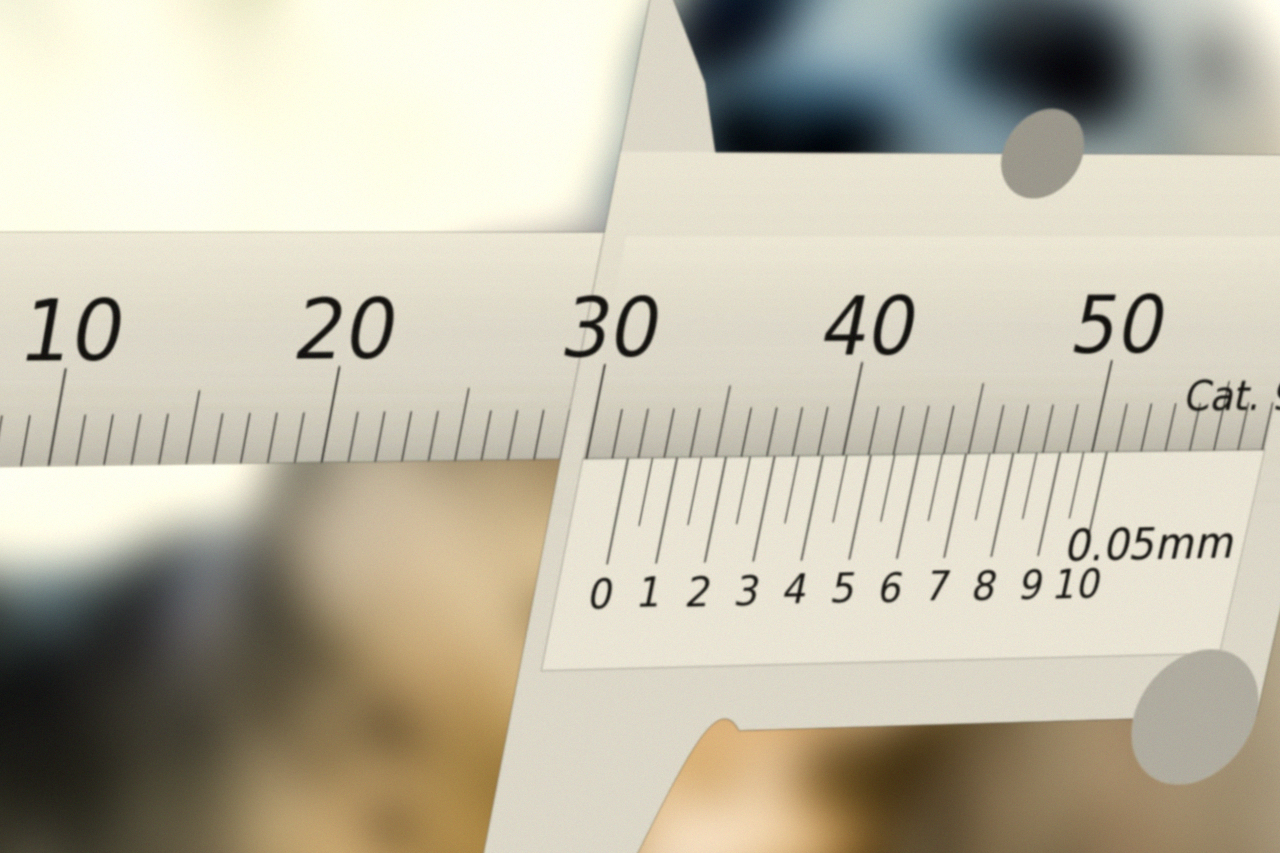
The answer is 31.6 mm
